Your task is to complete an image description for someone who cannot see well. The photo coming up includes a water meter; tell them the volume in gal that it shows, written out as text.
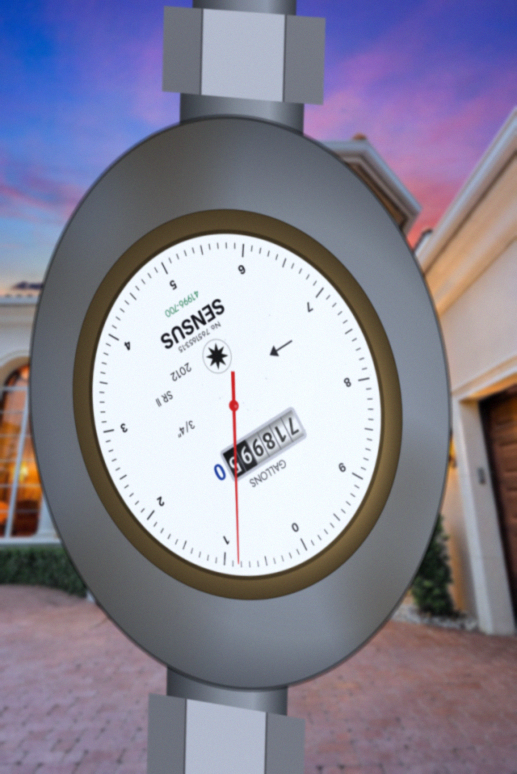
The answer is 7189950.8 gal
